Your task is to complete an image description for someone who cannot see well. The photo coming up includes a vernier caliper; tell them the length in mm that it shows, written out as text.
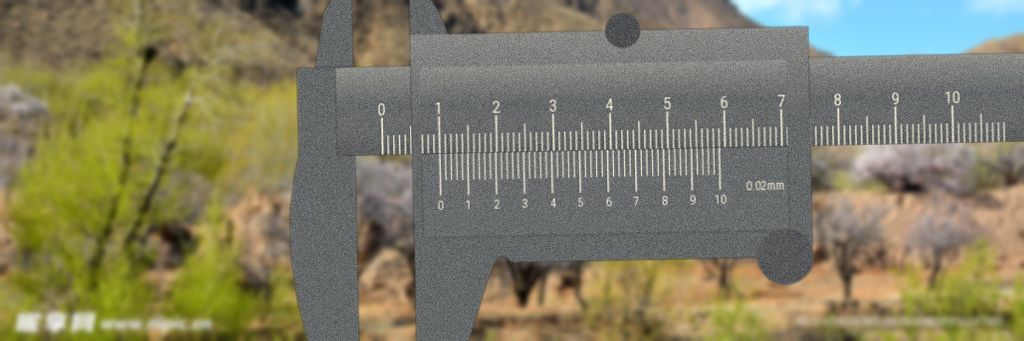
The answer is 10.0 mm
